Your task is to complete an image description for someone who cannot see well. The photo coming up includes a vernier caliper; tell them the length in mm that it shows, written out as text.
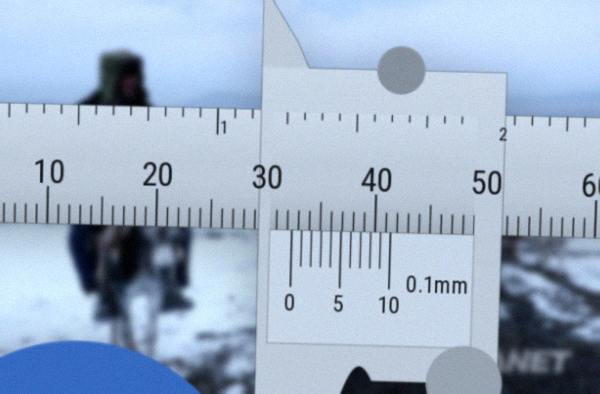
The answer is 32.4 mm
